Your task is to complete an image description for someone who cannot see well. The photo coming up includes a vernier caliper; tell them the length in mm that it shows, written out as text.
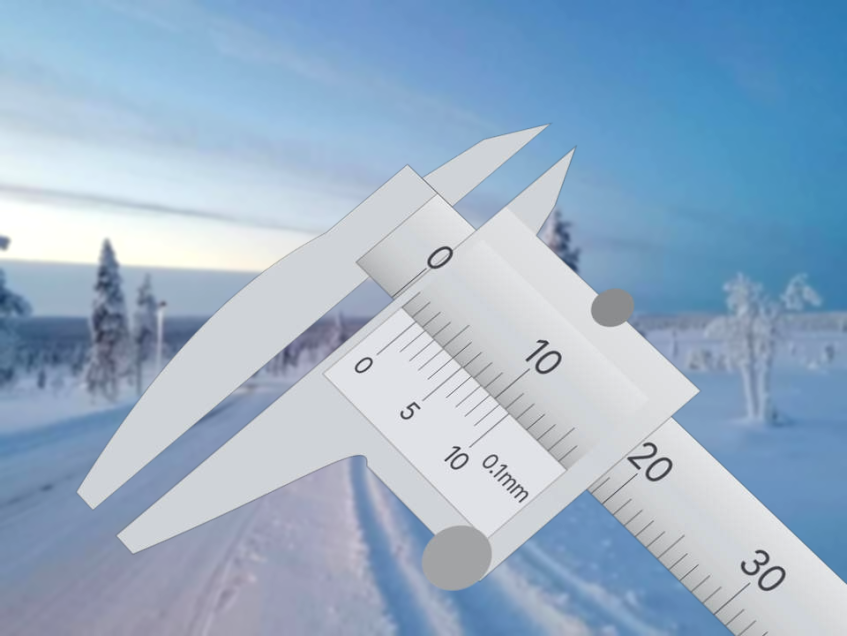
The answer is 2.4 mm
